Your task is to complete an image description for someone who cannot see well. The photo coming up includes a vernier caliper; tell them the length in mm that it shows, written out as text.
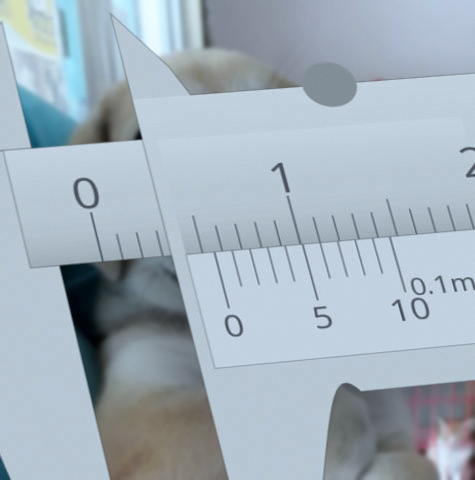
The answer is 5.6 mm
